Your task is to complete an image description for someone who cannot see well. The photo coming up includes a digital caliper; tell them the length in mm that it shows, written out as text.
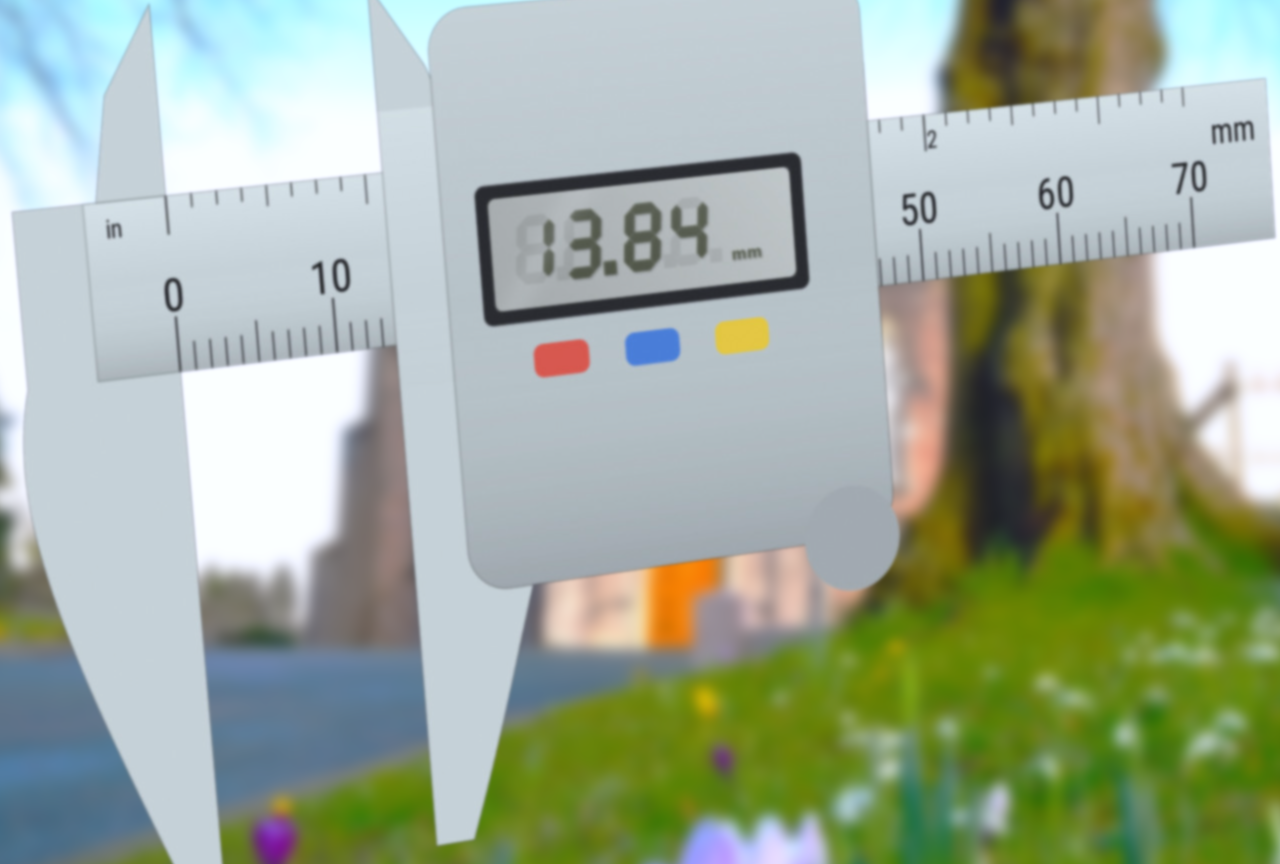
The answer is 13.84 mm
